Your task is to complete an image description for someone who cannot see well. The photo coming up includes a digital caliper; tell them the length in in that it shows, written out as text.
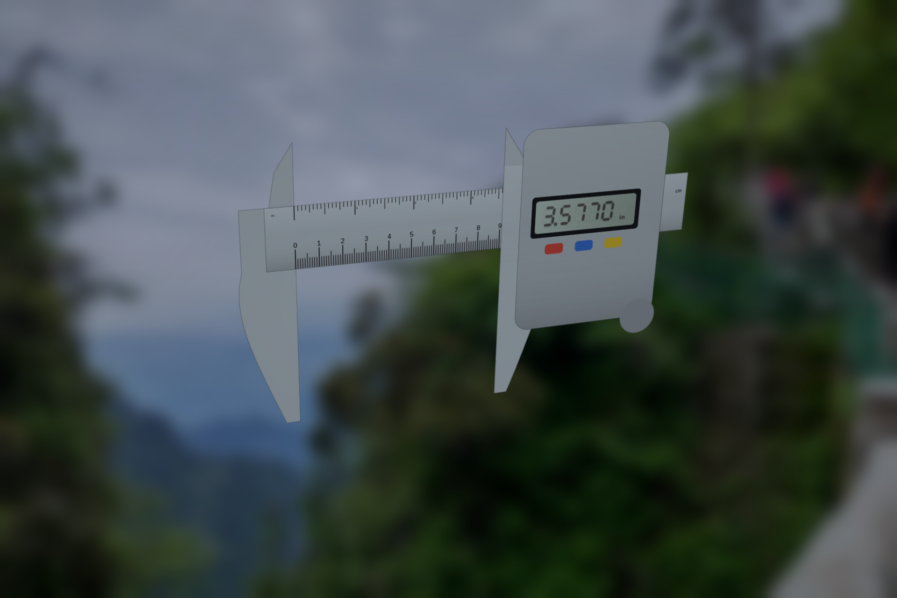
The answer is 3.5770 in
